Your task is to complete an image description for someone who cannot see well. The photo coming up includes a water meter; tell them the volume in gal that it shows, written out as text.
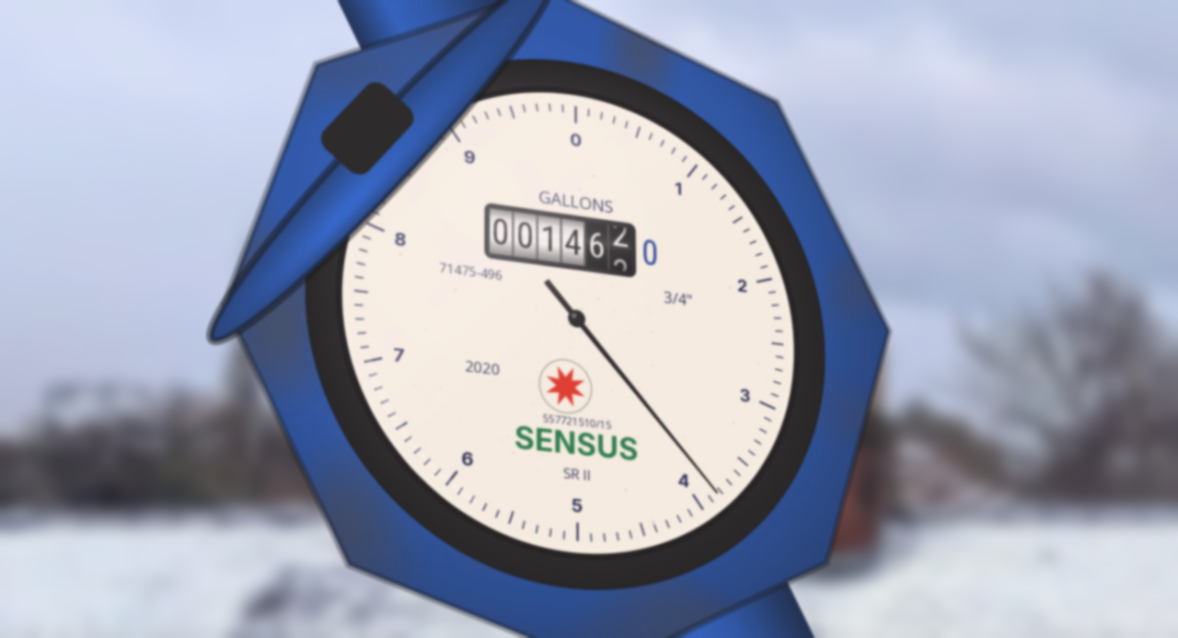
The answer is 14623.8 gal
